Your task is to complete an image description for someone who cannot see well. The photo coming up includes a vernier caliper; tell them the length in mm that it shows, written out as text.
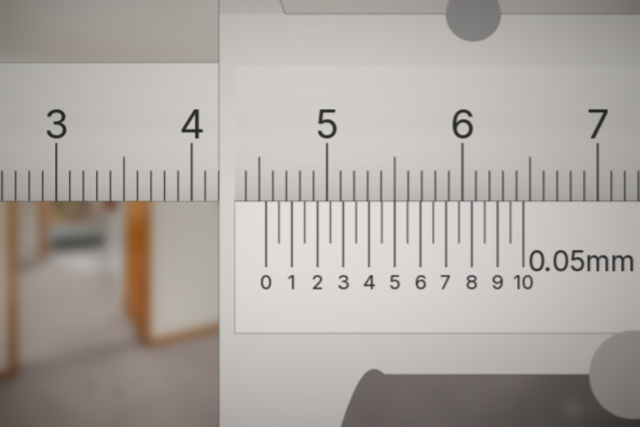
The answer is 45.5 mm
